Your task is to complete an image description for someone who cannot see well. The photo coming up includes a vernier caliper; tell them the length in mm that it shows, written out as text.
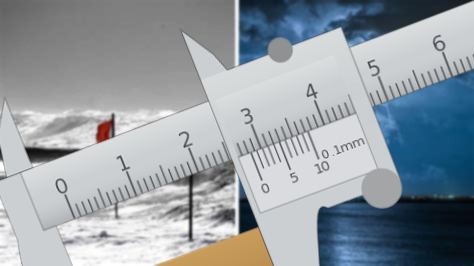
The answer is 28.4 mm
